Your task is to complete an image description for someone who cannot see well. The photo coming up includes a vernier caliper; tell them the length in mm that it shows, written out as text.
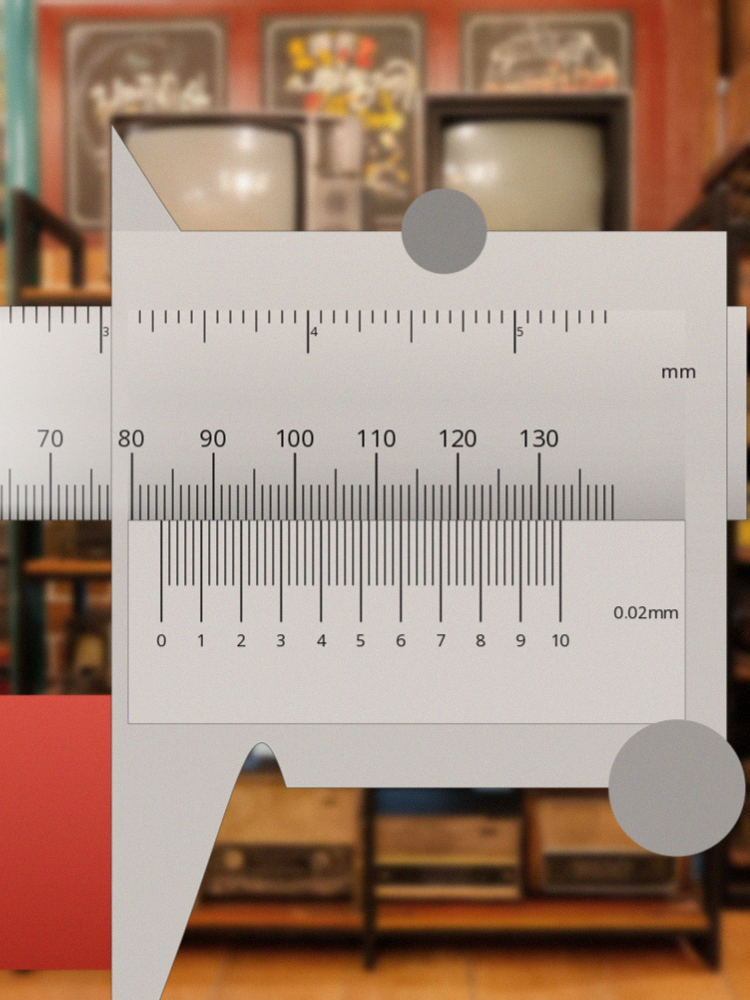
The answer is 83.6 mm
